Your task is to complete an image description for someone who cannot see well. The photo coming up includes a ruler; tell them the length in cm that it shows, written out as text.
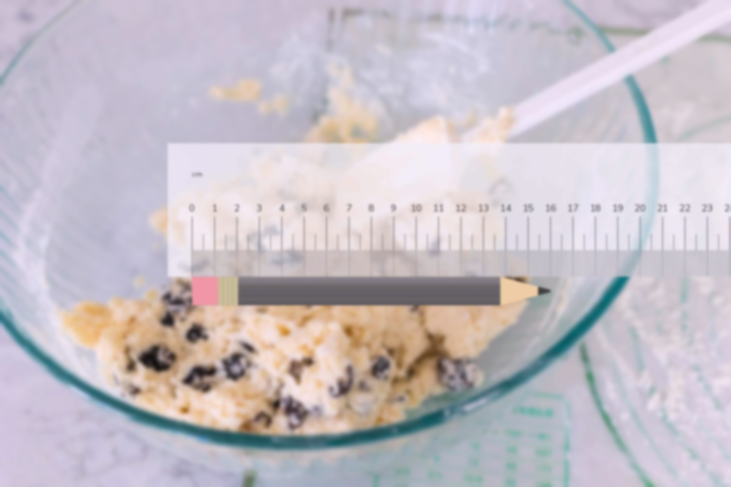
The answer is 16 cm
